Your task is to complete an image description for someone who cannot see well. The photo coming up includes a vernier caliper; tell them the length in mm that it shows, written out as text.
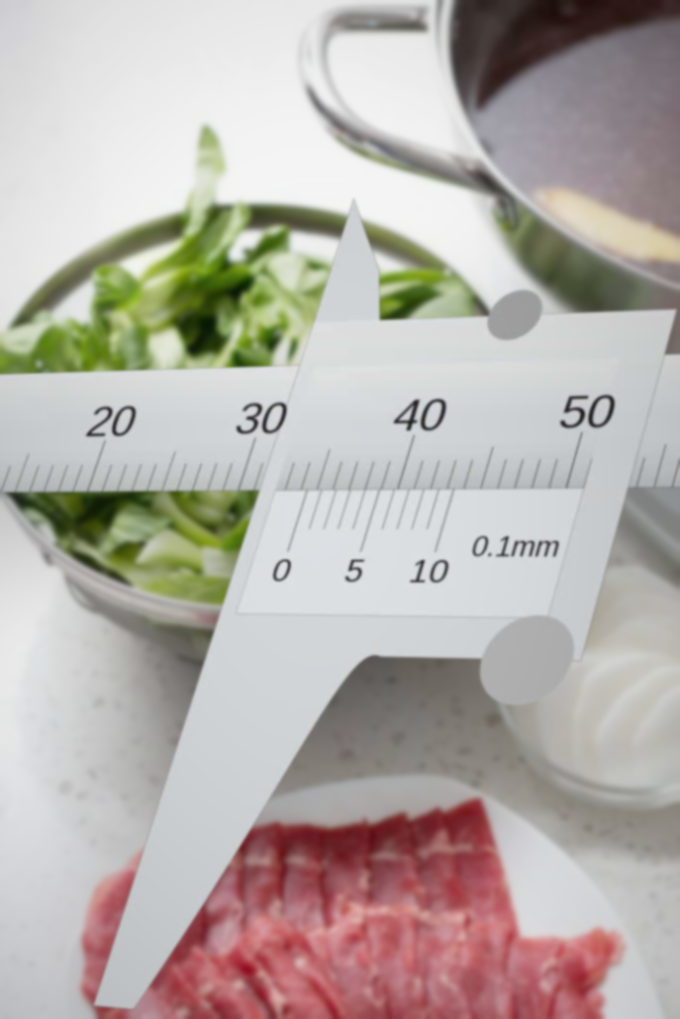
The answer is 34.4 mm
